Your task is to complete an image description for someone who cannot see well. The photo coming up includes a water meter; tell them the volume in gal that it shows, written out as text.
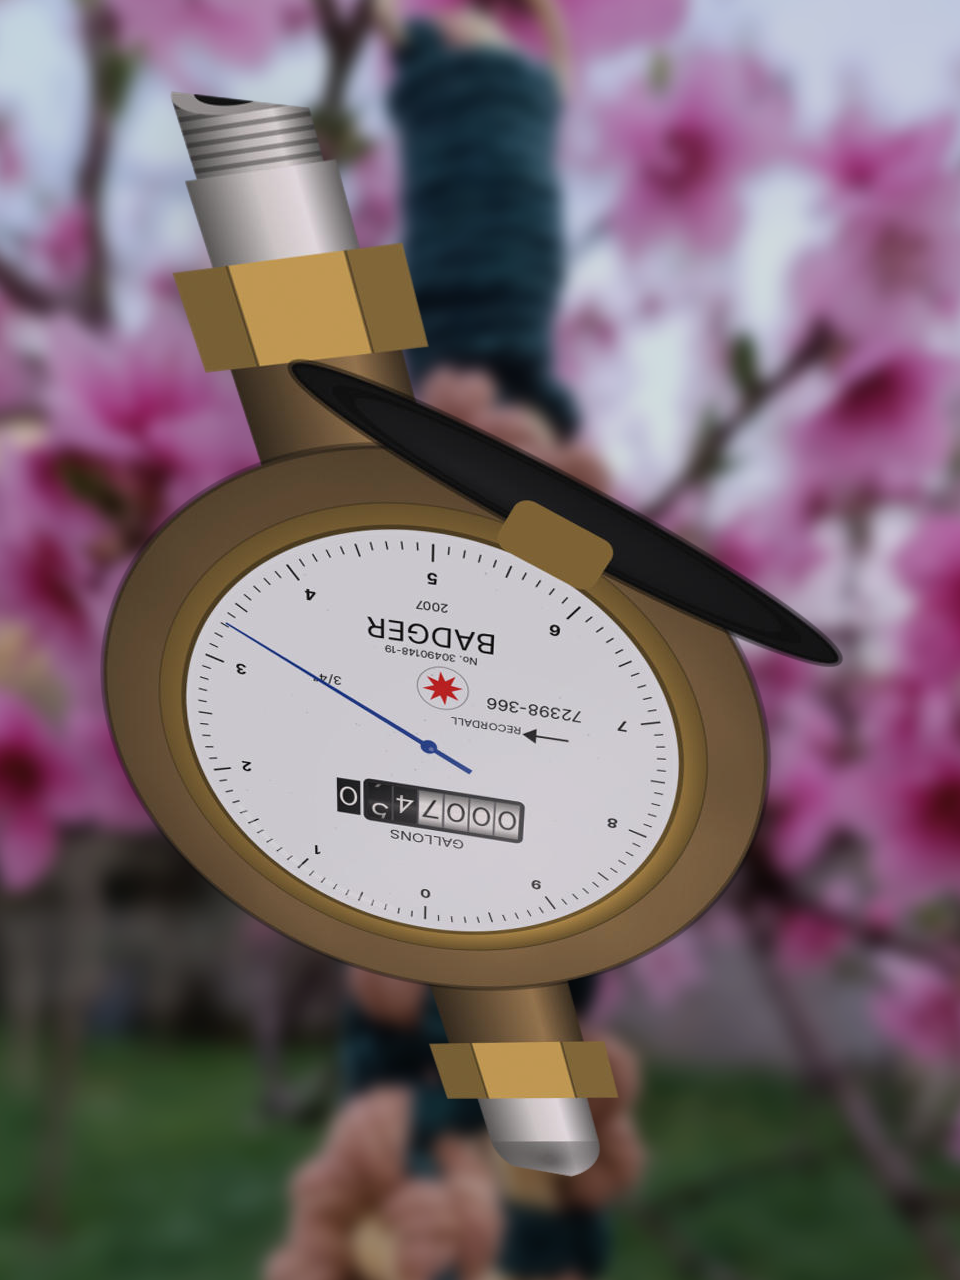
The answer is 7453.3 gal
